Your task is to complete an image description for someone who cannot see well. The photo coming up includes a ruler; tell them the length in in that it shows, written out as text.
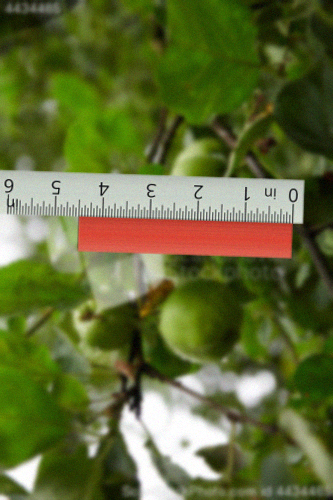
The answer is 4.5 in
